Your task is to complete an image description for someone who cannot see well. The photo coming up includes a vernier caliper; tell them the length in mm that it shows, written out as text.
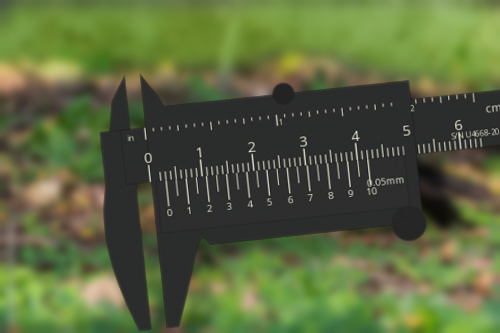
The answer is 3.0 mm
